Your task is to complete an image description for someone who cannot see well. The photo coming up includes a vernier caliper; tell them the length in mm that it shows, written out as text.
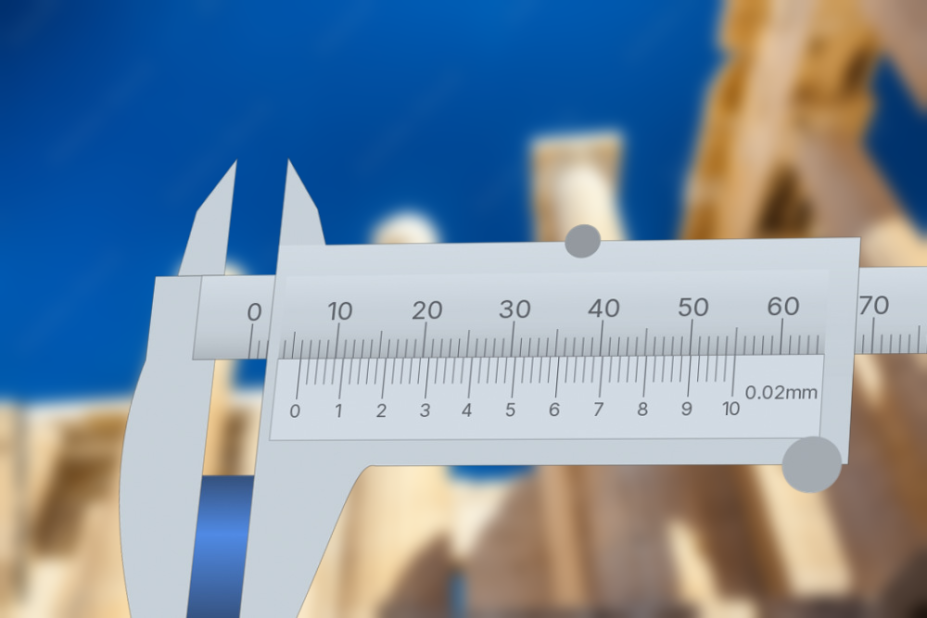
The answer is 6.0 mm
